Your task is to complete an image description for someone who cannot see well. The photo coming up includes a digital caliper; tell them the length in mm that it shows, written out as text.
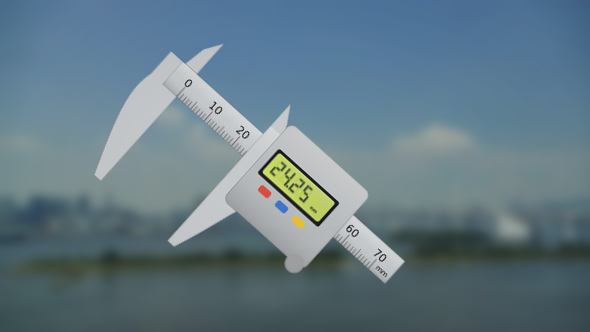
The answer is 24.25 mm
